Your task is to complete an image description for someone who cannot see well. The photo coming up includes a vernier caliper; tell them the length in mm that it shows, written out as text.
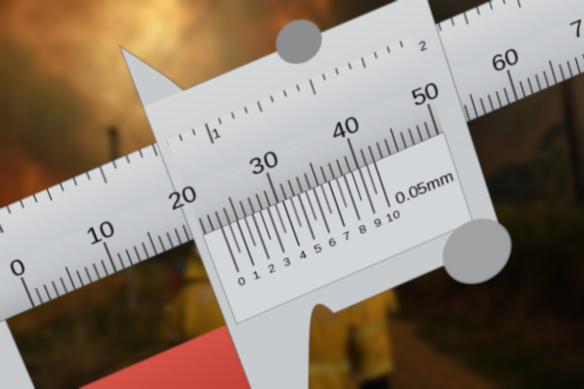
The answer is 23.0 mm
